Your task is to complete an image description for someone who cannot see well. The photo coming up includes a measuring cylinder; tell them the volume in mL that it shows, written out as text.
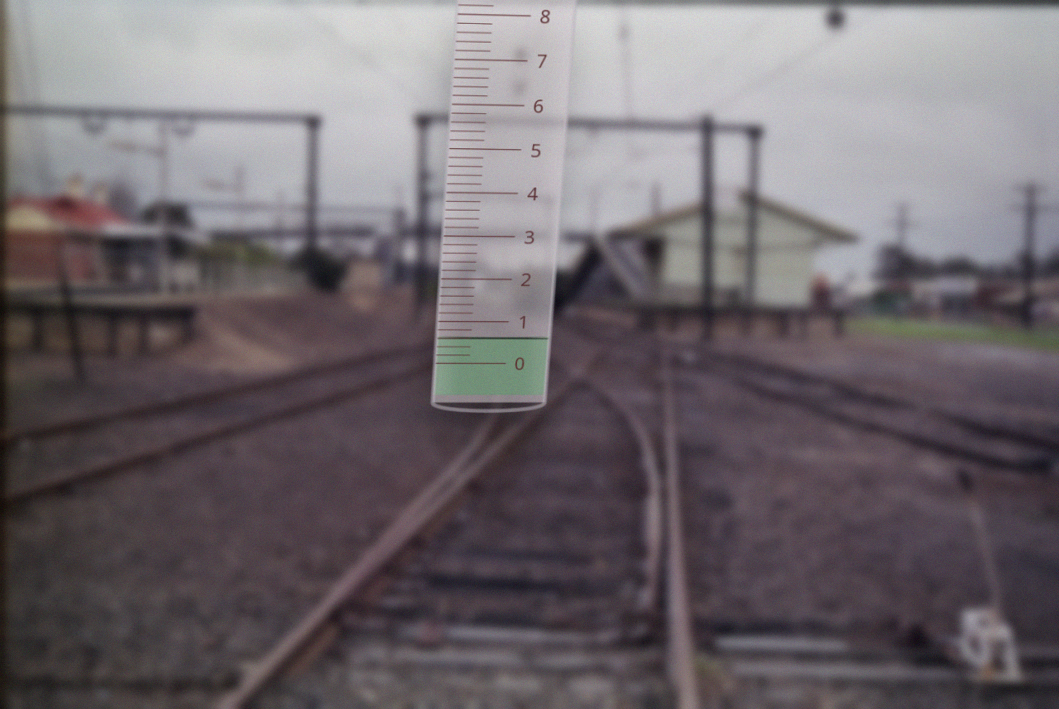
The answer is 0.6 mL
